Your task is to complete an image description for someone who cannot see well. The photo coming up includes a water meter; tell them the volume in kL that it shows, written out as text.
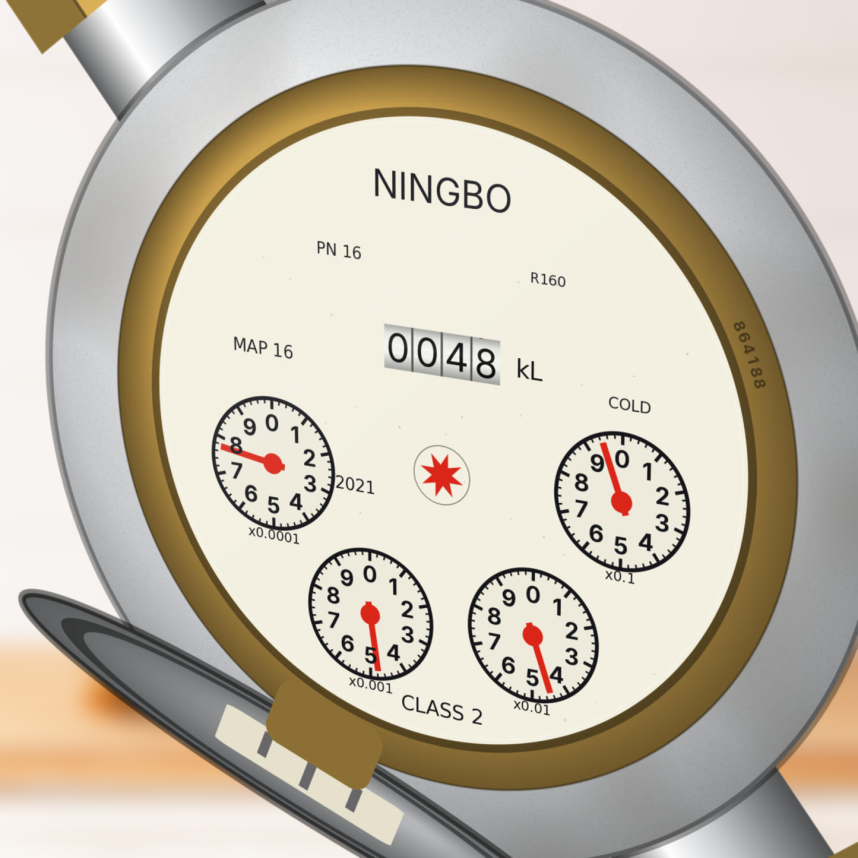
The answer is 47.9447 kL
